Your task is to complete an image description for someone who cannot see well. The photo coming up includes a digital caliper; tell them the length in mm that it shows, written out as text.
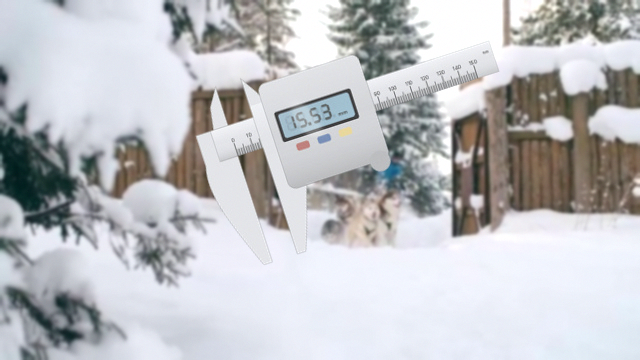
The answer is 15.53 mm
